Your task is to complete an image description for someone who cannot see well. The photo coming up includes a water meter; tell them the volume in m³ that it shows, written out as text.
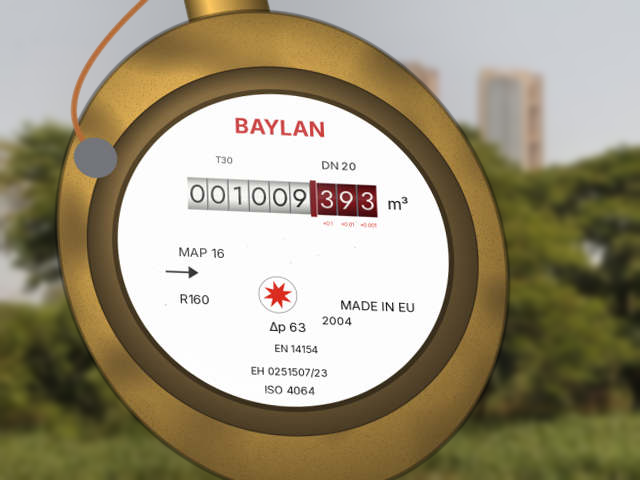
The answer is 1009.393 m³
